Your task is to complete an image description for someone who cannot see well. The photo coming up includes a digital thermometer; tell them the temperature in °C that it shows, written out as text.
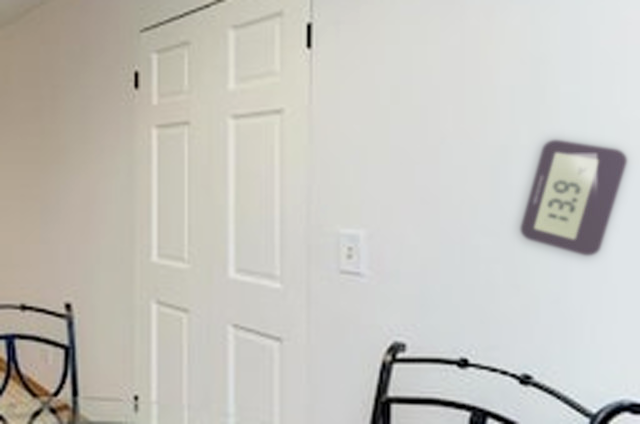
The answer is 13.9 °C
